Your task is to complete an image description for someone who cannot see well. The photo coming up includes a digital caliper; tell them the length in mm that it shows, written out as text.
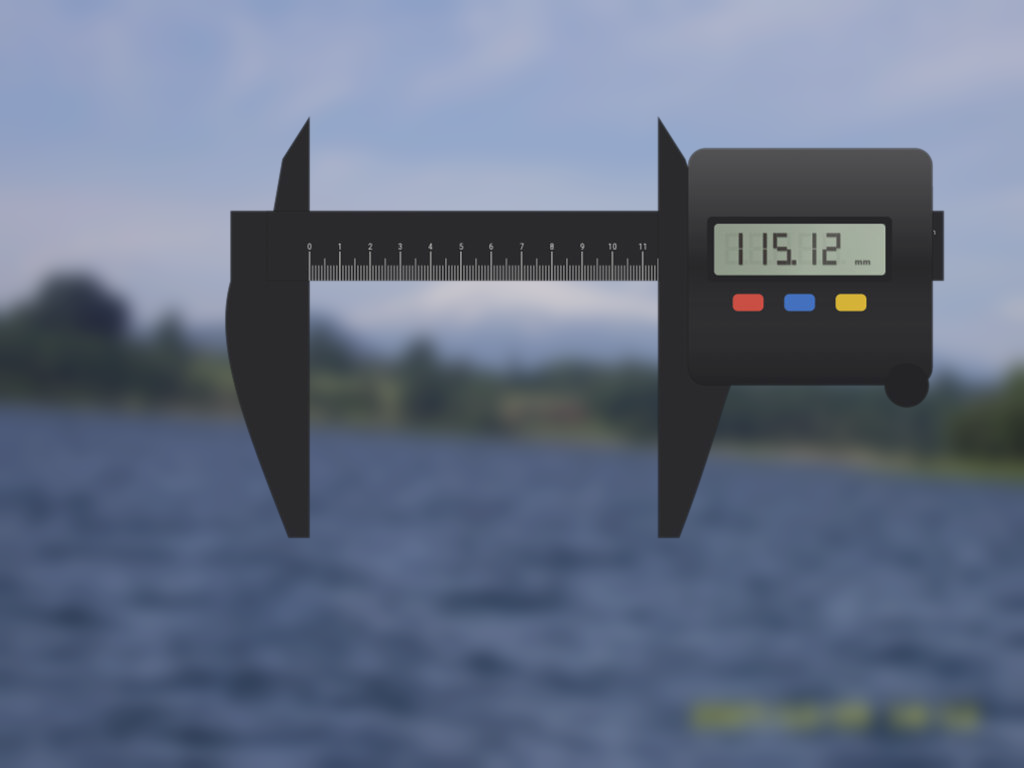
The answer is 115.12 mm
